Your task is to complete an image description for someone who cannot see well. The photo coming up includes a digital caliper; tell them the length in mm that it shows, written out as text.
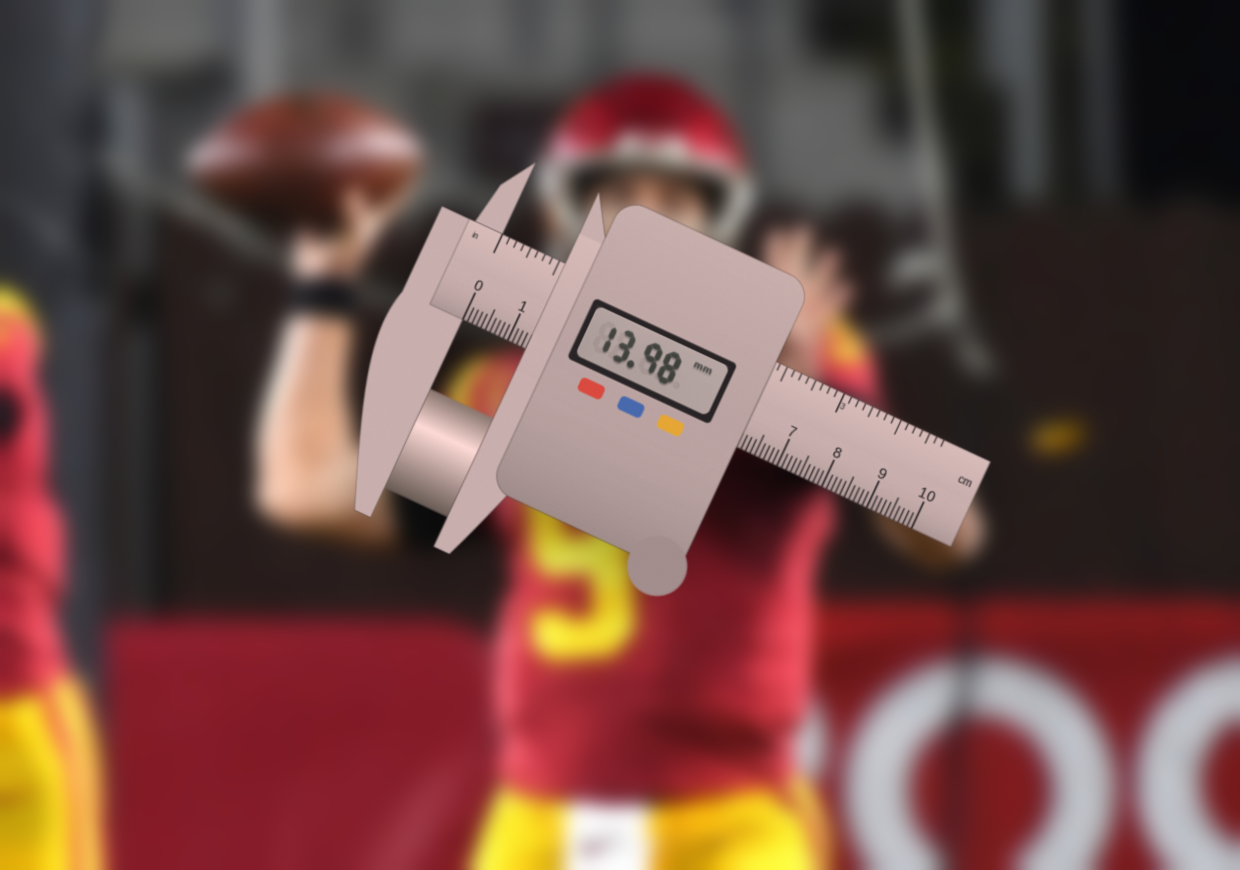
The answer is 13.98 mm
